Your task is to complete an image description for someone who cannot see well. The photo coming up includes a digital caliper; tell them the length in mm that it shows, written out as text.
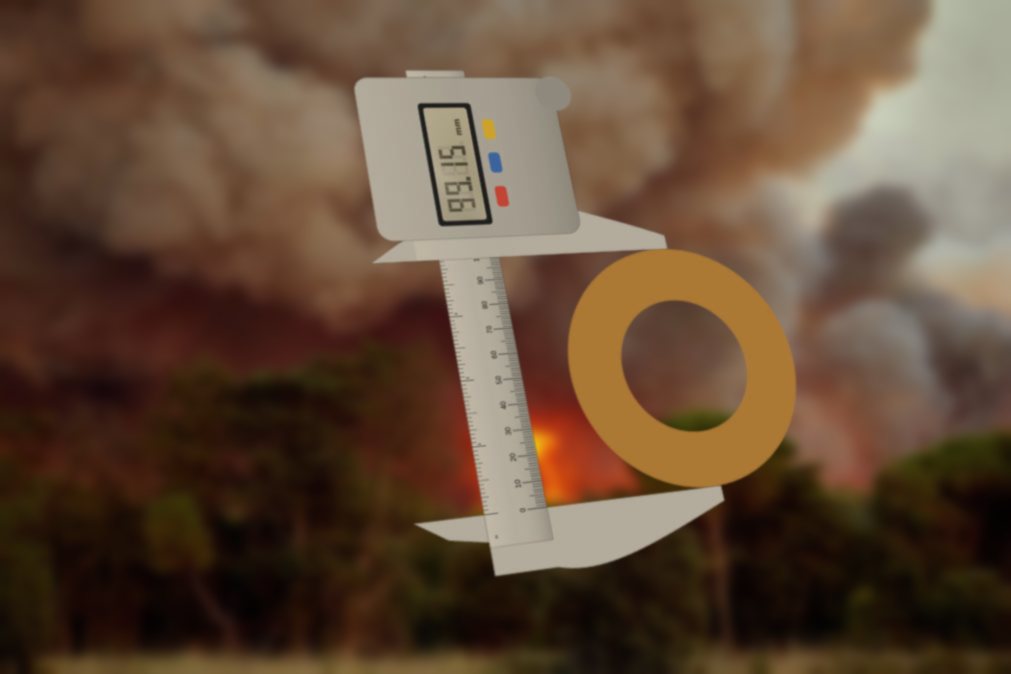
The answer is 99.15 mm
